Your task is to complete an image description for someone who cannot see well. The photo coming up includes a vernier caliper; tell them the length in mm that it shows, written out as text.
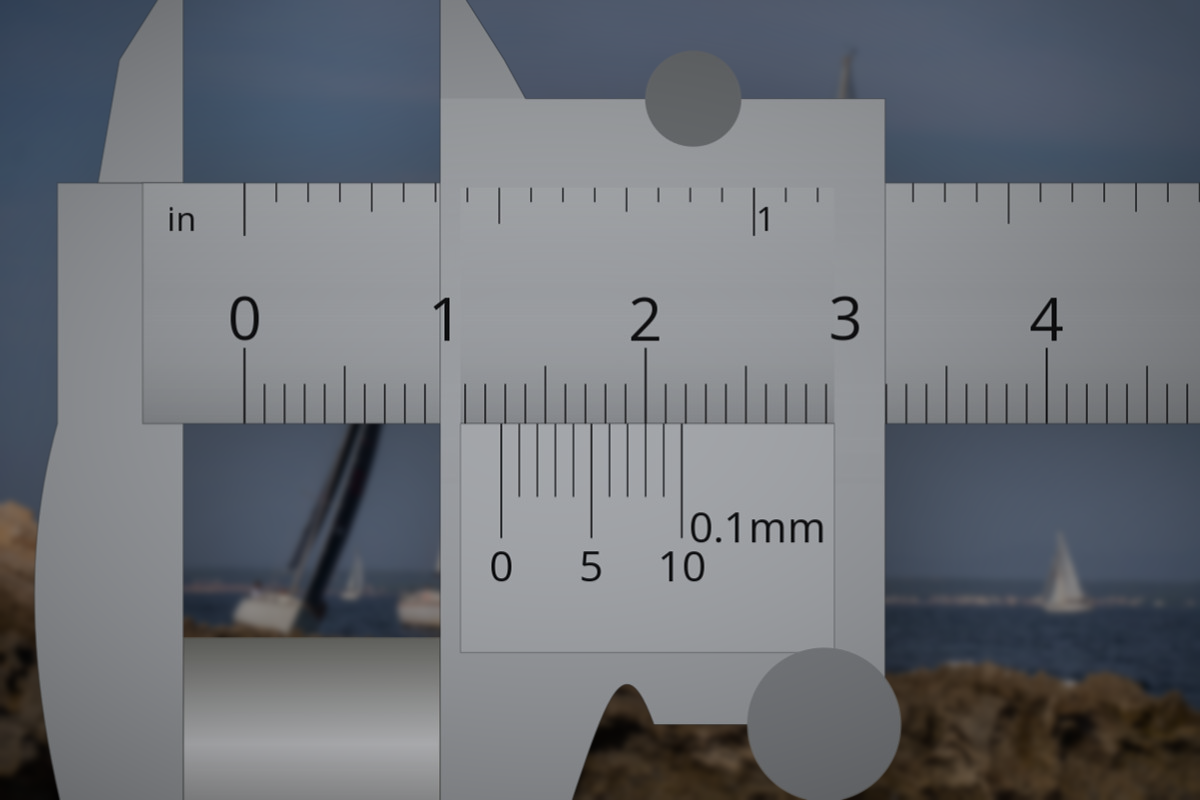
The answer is 12.8 mm
